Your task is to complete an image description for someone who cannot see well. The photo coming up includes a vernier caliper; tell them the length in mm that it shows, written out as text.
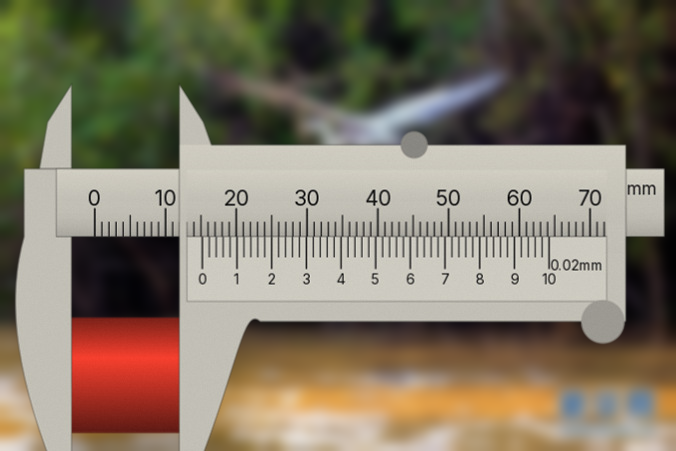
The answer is 15.2 mm
